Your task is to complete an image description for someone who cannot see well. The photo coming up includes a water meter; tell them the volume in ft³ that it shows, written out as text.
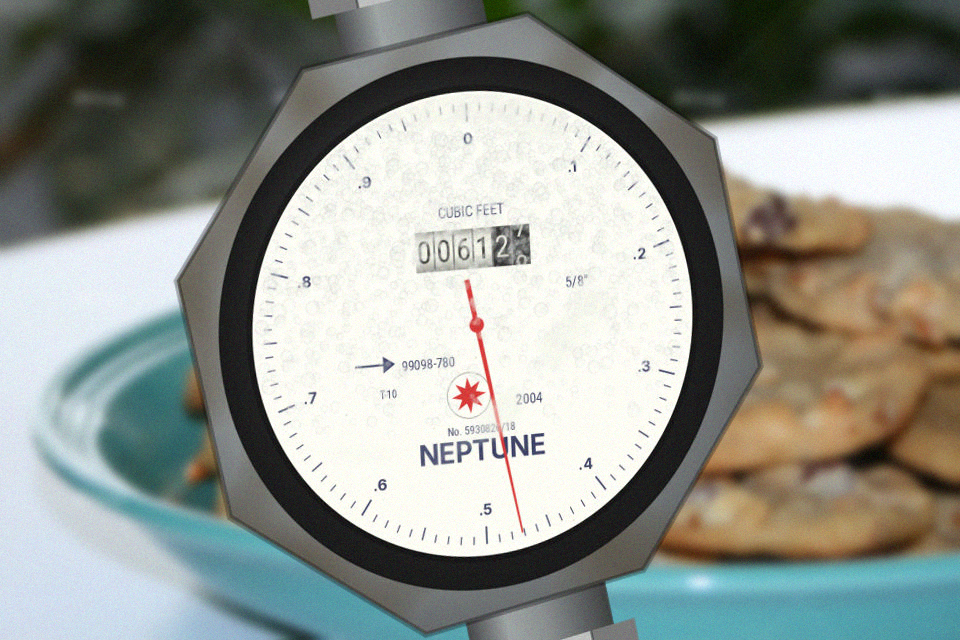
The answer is 6127.47 ft³
